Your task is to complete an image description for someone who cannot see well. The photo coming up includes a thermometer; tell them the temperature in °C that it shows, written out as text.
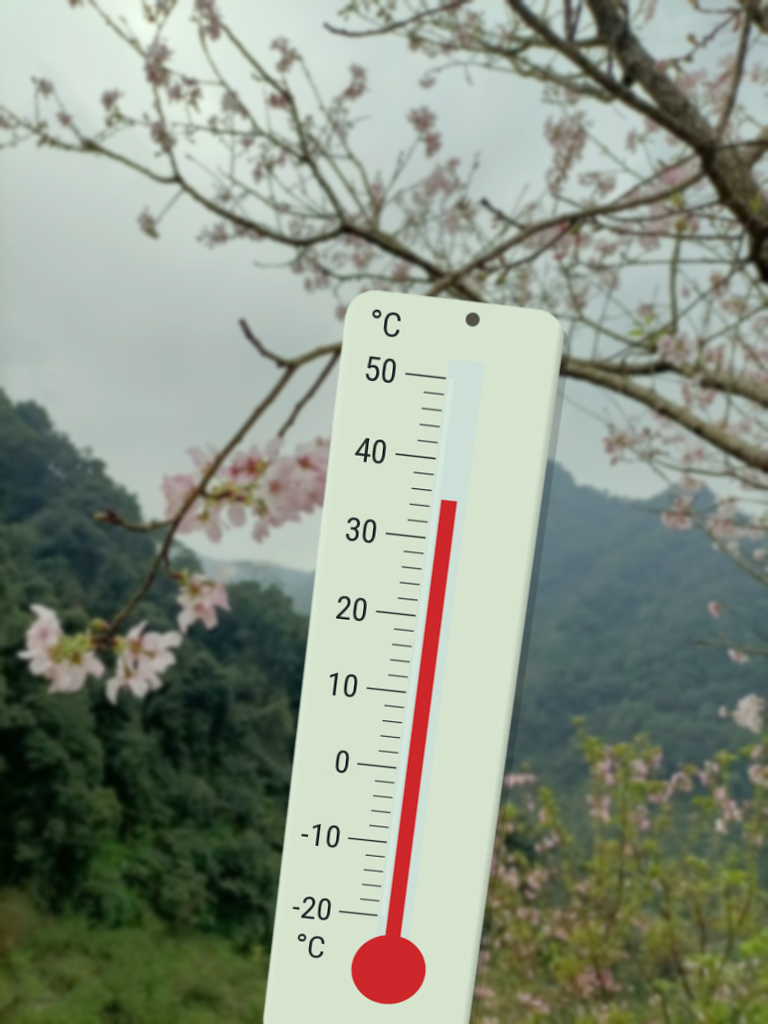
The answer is 35 °C
